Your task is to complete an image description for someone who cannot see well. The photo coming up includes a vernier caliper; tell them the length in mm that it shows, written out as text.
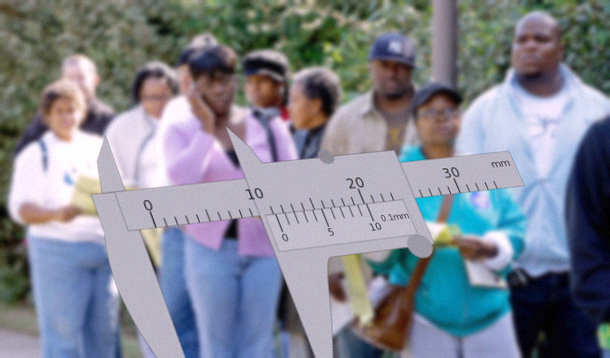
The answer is 11.2 mm
